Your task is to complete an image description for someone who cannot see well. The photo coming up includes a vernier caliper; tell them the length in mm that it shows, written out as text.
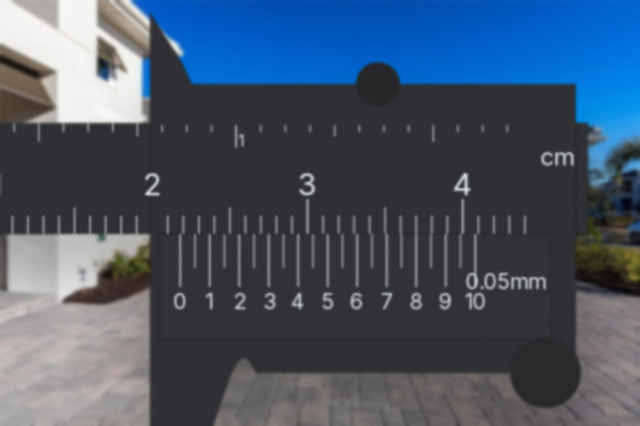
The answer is 21.8 mm
